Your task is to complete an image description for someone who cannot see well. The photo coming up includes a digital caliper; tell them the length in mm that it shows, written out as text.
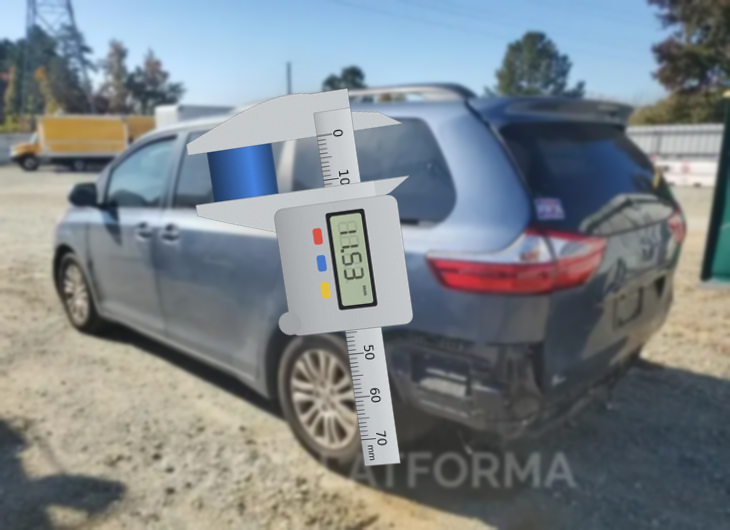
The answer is 11.53 mm
